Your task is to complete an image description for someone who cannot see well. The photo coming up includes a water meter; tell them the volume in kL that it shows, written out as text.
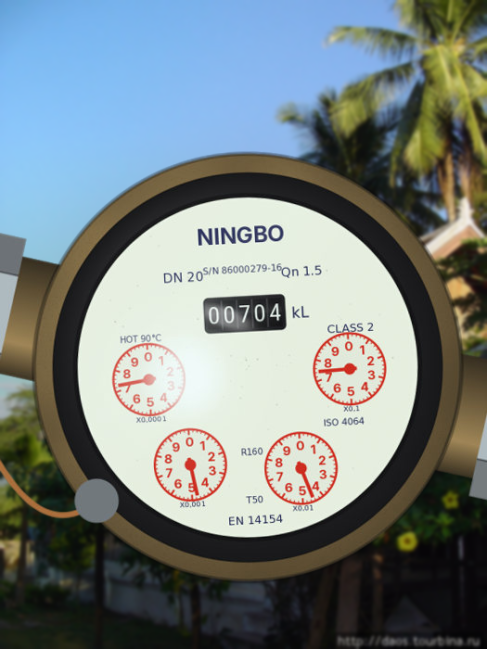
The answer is 704.7447 kL
